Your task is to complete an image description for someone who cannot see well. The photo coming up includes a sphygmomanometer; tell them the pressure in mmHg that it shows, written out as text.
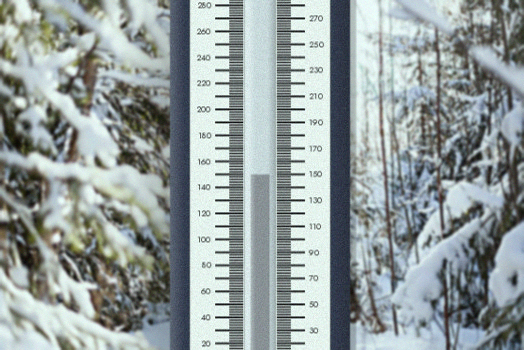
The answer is 150 mmHg
